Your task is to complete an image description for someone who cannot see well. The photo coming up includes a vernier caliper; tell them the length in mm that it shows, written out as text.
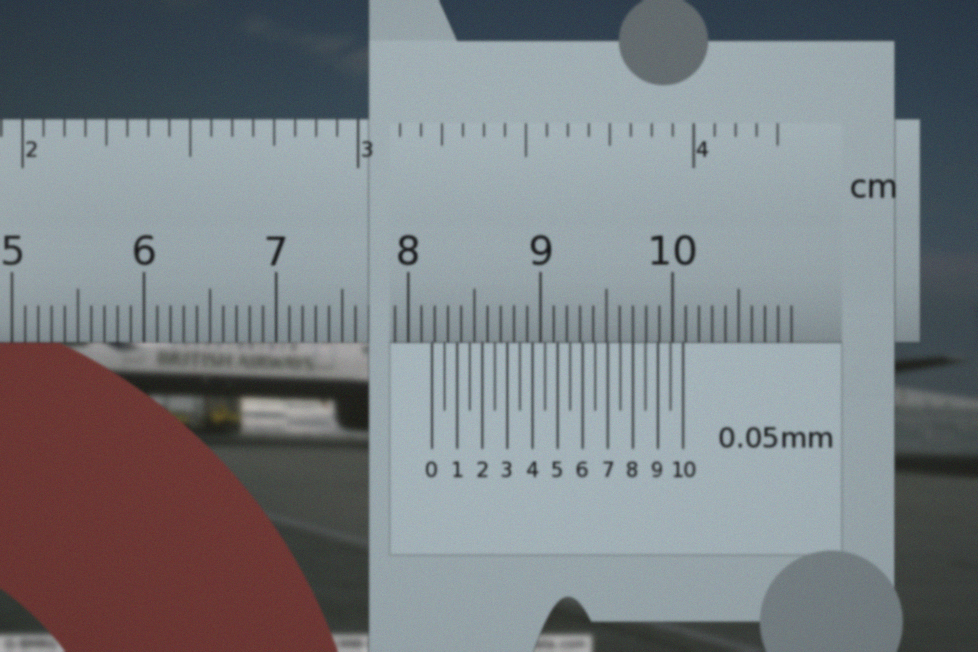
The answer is 81.8 mm
